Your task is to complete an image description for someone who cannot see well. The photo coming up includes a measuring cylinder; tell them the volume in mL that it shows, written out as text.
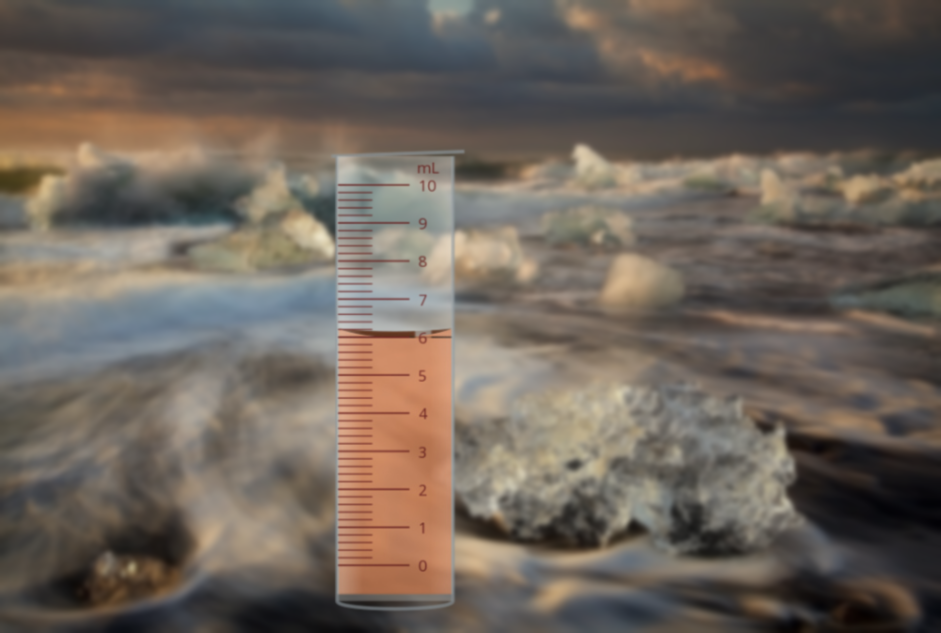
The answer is 6 mL
